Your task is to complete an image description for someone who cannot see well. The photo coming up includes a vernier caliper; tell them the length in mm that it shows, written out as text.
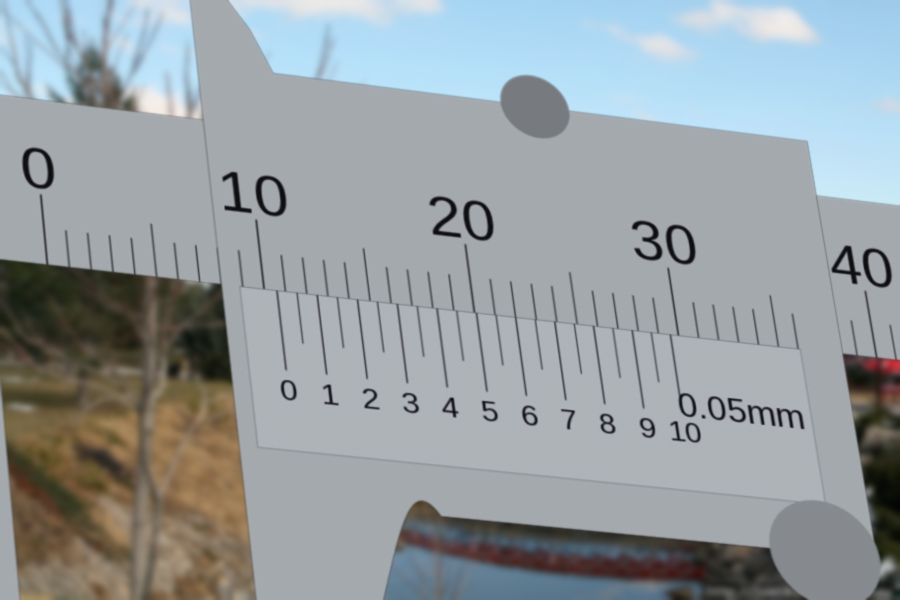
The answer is 10.6 mm
